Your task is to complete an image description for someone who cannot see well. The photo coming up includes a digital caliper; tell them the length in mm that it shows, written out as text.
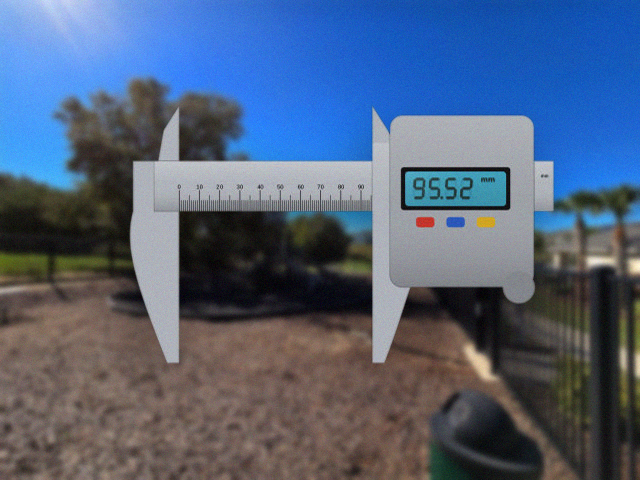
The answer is 95.52 mm
